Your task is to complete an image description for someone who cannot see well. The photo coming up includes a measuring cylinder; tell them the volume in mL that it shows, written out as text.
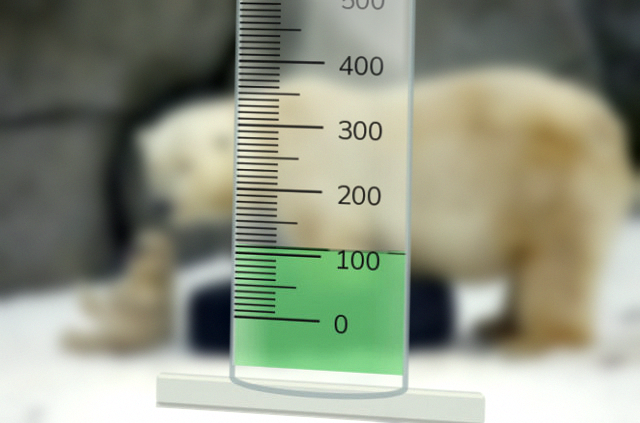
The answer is 110 mL
